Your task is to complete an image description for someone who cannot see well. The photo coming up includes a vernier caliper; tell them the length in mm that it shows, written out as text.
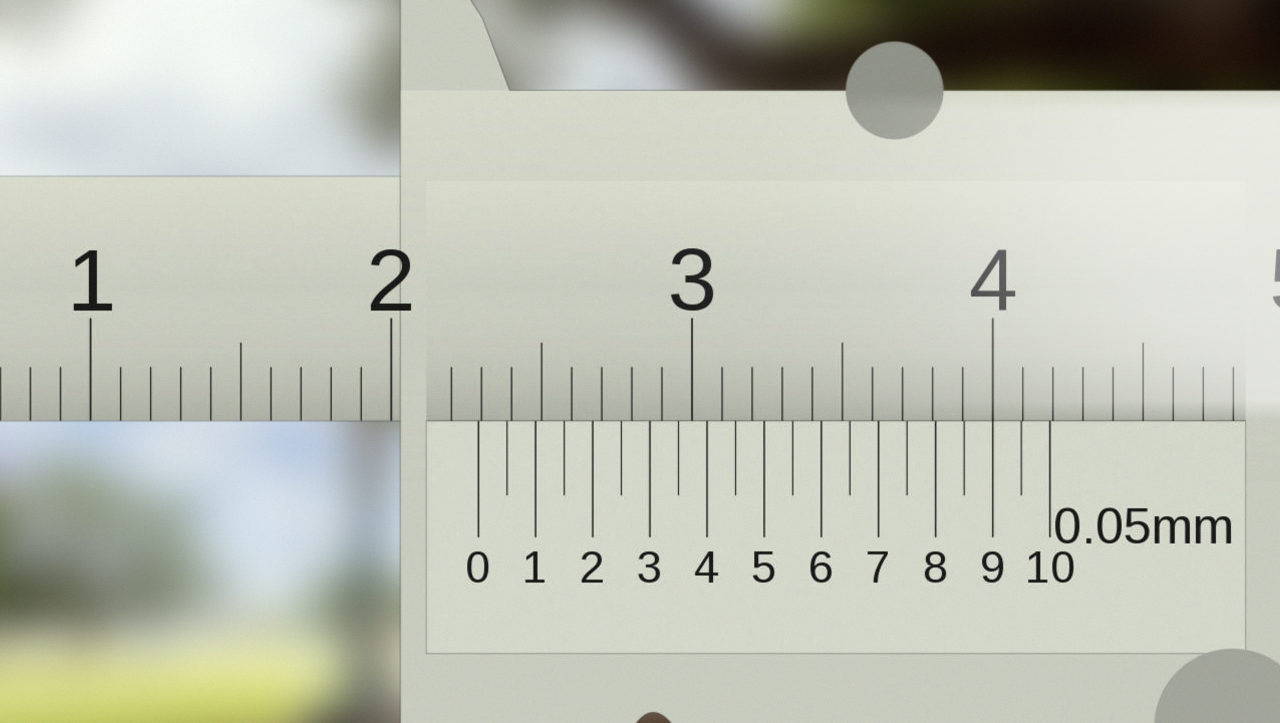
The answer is 22.90 mm
